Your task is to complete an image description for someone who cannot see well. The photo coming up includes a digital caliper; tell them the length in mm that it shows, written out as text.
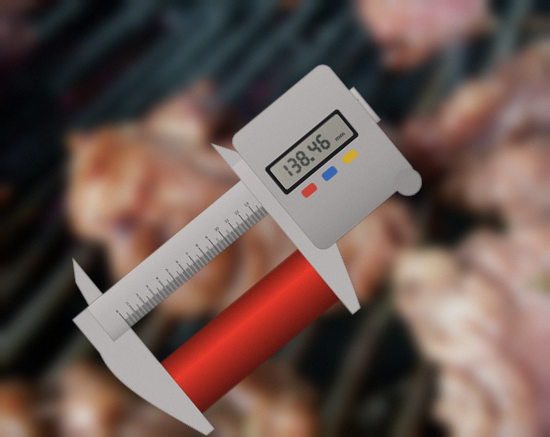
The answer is 138.46 mm
